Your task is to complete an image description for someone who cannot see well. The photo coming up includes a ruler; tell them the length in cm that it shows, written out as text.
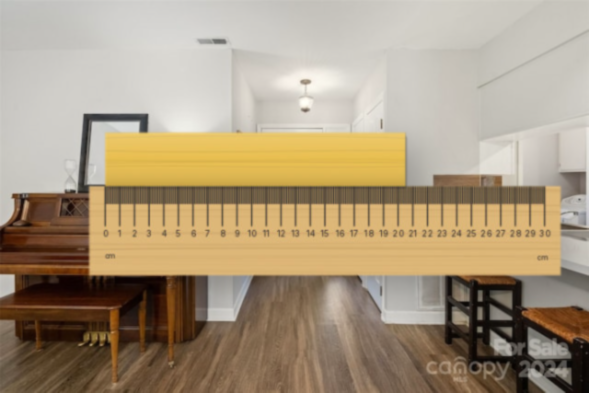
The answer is 20.5 cm
